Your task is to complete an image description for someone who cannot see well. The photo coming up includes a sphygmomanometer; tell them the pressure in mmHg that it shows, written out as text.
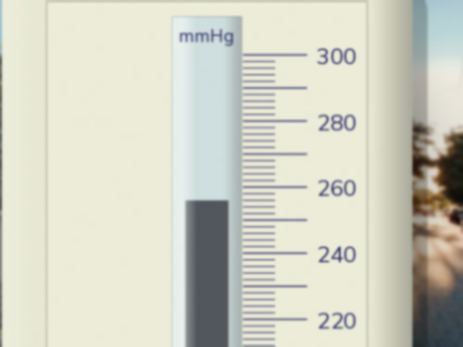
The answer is 256 mmHg
